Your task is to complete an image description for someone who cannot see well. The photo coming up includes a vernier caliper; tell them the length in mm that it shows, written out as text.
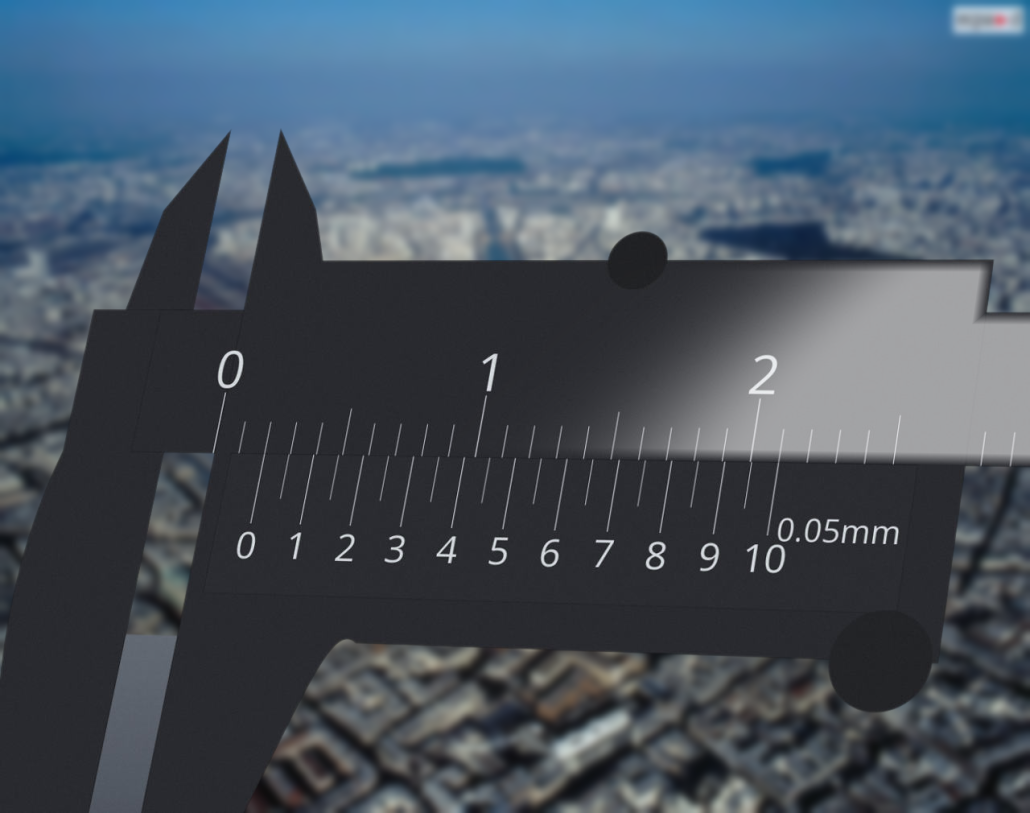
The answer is 2.00 mm
